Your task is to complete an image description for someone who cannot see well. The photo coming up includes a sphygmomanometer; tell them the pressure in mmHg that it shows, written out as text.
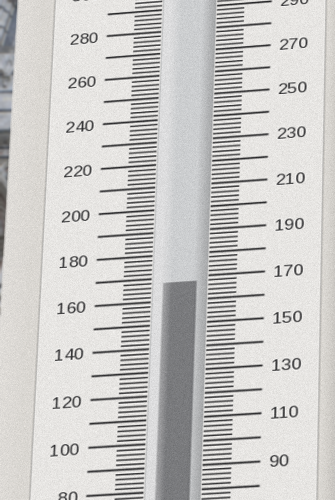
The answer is 168 mmHg
